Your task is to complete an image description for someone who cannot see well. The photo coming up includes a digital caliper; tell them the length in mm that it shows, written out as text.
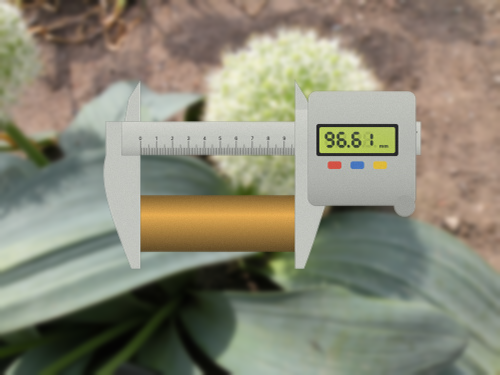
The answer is 96.61 mm
